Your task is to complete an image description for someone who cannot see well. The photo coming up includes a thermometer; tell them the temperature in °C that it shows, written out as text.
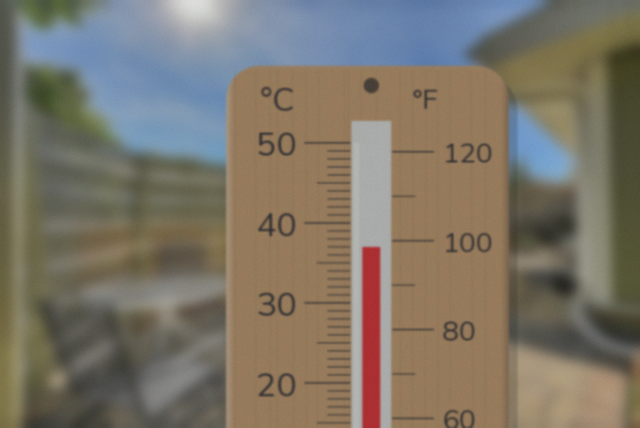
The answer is 37 °C
